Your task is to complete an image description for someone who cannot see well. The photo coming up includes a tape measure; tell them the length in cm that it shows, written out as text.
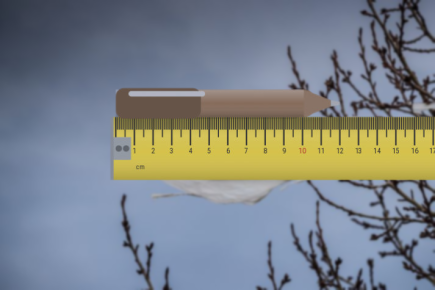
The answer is 12 cm
